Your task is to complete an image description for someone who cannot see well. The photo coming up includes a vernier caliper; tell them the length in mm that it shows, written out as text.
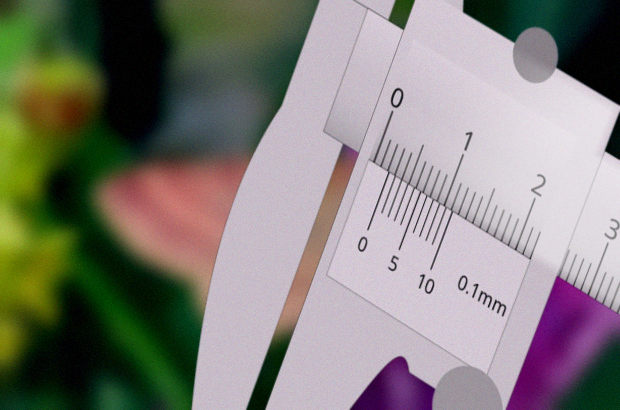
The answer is 2.2 mm
